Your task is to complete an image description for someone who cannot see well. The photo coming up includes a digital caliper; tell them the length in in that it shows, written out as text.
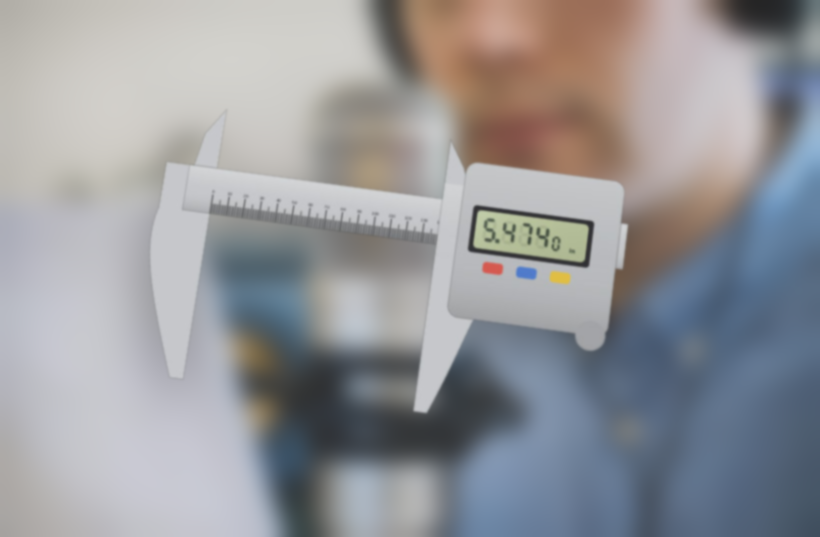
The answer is 5.4740 in
